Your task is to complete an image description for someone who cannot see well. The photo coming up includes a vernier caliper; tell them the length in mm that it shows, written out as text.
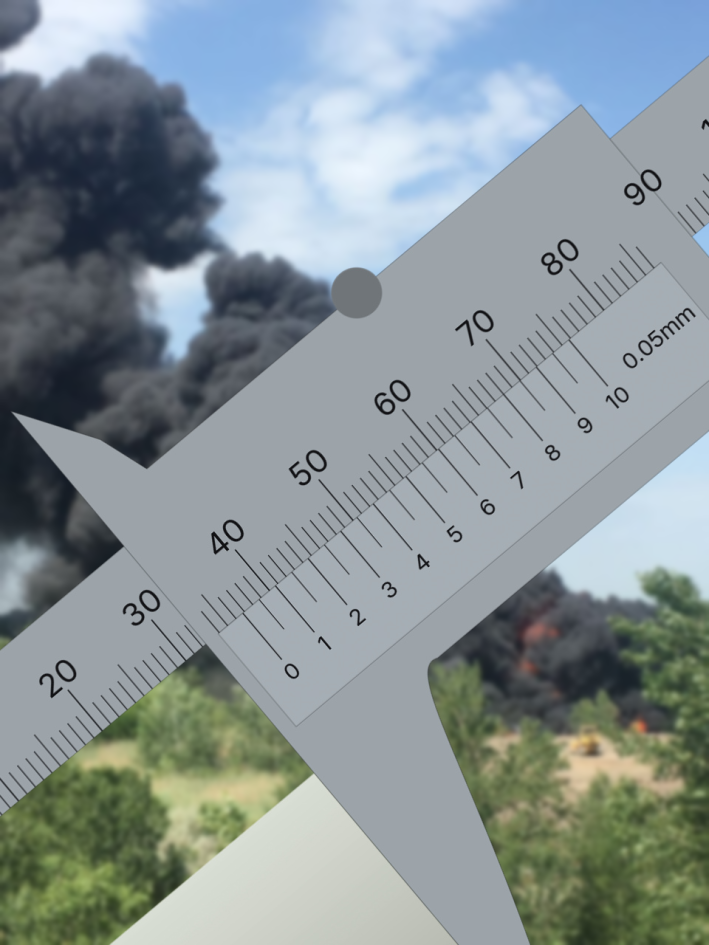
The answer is 36.8 mm
